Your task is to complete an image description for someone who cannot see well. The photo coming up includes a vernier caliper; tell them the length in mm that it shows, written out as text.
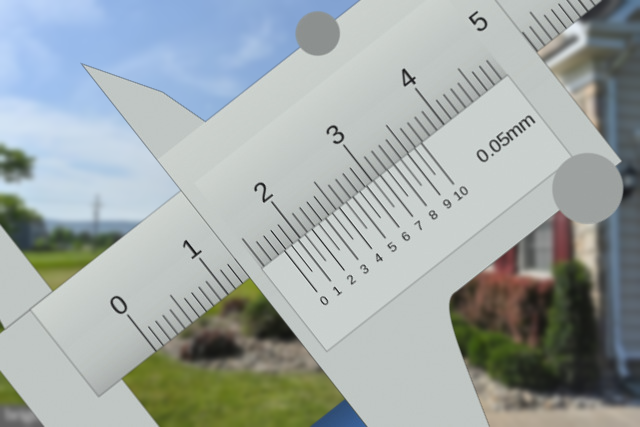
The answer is 17.8 mm
